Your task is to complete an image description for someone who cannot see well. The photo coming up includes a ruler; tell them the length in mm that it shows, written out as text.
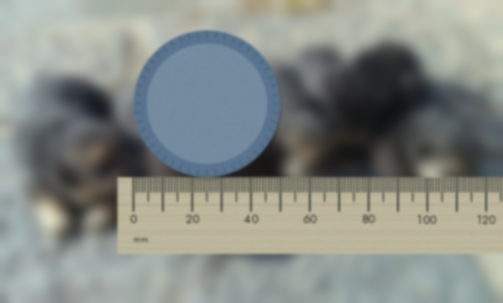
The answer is 50 mm
